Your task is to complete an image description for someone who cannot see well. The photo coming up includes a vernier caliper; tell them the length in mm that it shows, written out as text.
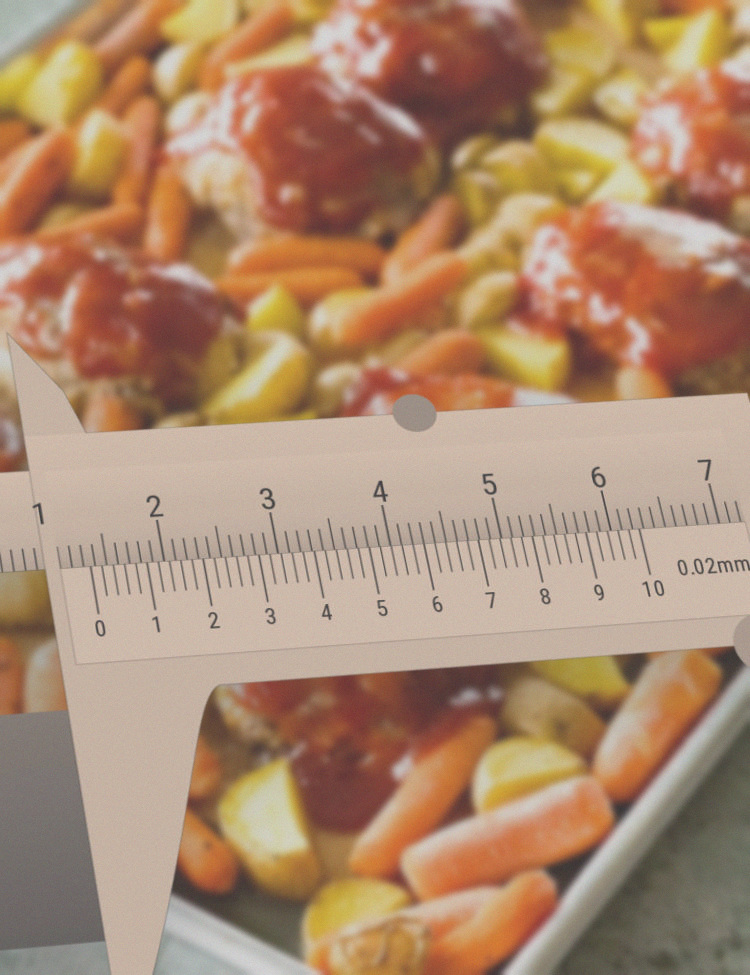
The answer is 13.6 mm
